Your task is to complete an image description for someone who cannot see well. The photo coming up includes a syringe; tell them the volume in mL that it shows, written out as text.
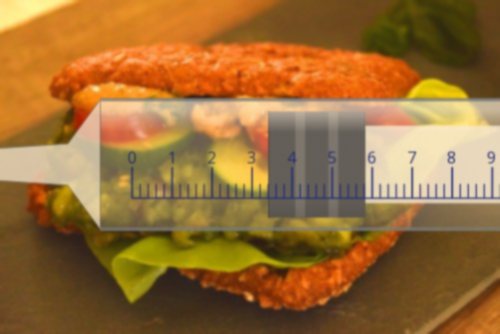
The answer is 3.4 mL
